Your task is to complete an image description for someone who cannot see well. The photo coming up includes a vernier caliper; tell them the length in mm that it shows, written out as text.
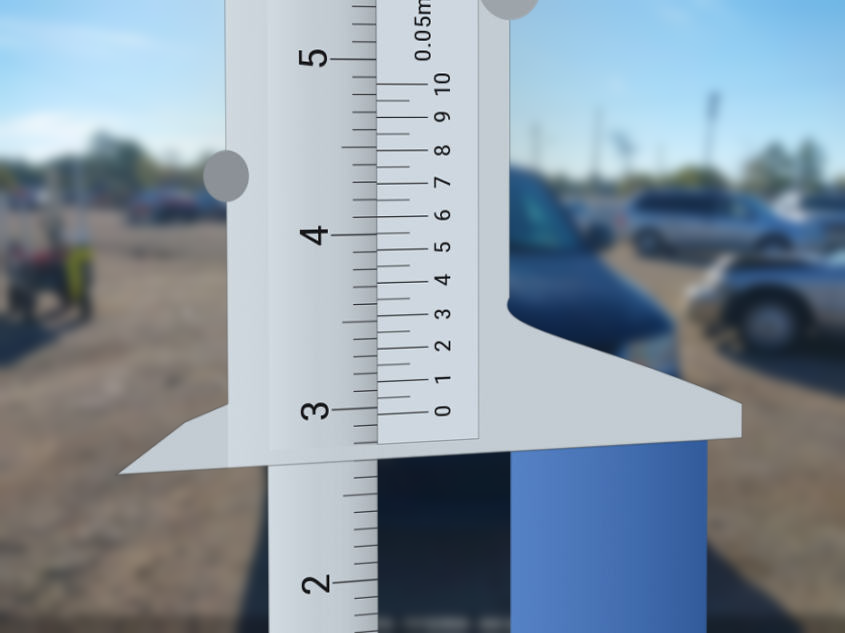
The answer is 29.6 mm
